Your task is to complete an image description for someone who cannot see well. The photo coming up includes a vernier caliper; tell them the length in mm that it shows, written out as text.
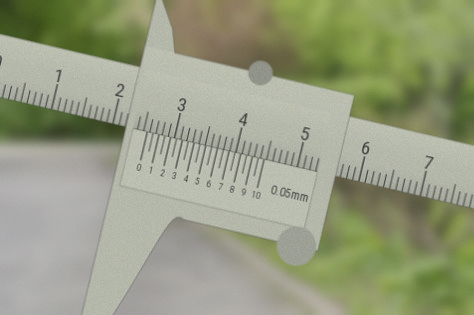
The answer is 25.6 mm
